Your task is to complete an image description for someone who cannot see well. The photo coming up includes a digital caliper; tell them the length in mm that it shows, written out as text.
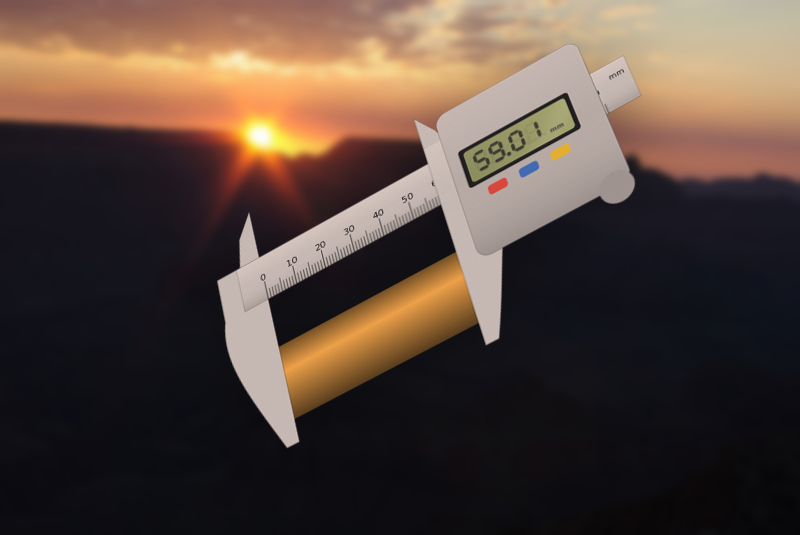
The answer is 59.01 mm
